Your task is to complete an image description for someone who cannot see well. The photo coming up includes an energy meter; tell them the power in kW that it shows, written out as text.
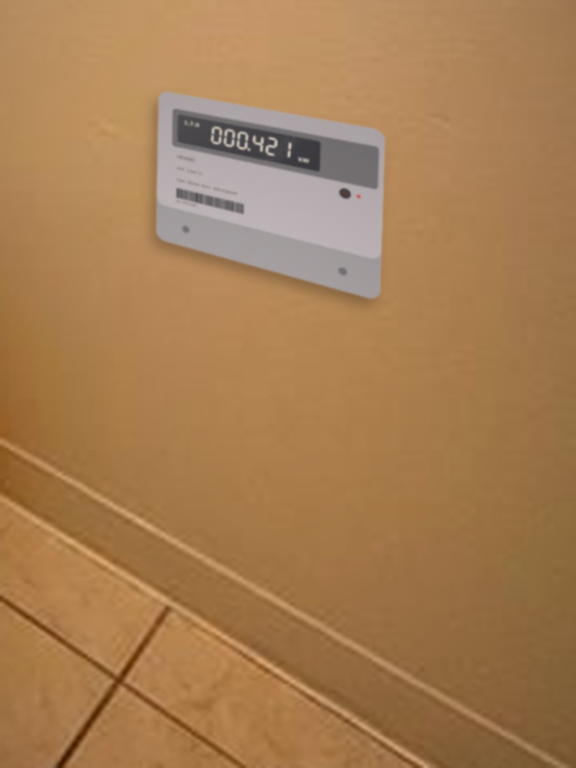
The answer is 0.421 kW
